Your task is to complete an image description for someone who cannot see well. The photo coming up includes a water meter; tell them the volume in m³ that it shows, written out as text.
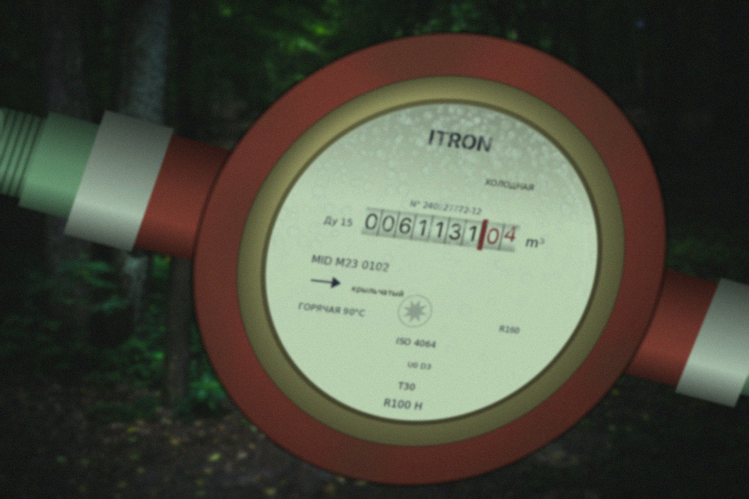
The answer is 61131.04 m³
